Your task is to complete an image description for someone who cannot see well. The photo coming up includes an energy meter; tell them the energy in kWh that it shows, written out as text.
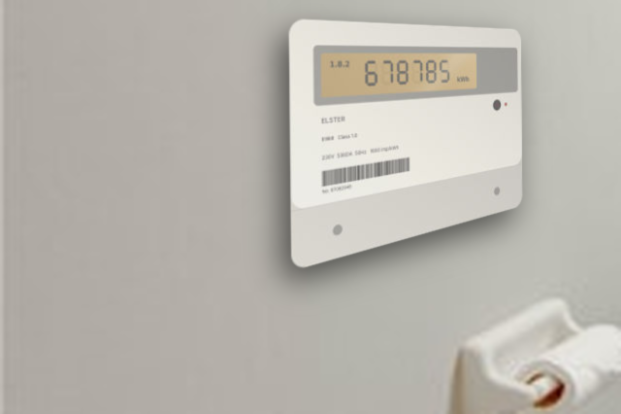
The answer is 678785 kWh
